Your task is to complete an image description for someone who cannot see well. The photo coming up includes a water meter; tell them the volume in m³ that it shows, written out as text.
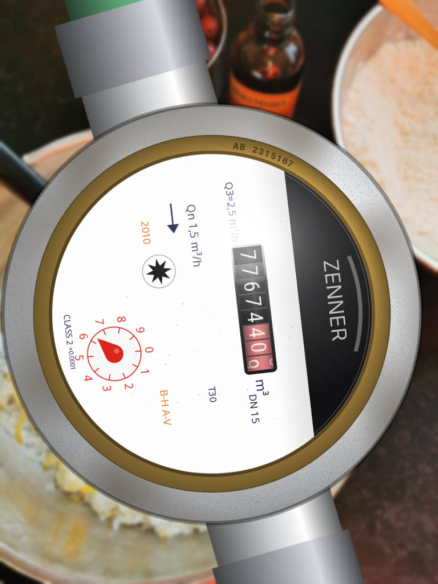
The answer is 77674.4086 m³
